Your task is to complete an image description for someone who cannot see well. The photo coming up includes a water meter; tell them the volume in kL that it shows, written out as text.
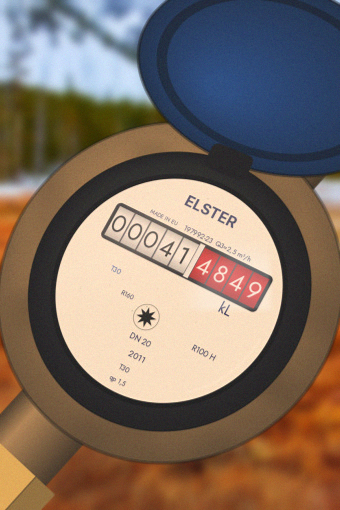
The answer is 41.4849 kL
